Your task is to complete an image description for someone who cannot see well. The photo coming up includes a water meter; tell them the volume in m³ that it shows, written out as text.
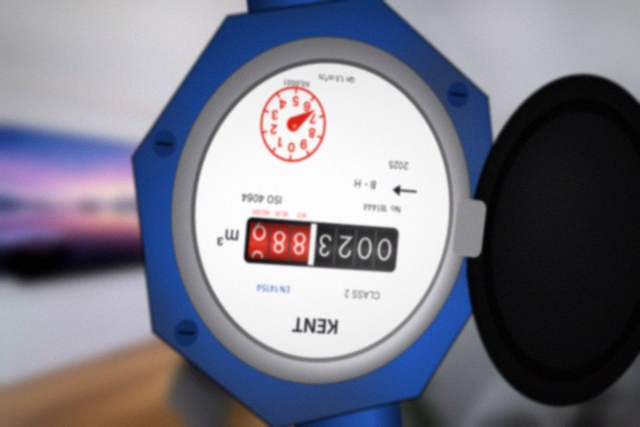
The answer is 23.8886 m³
